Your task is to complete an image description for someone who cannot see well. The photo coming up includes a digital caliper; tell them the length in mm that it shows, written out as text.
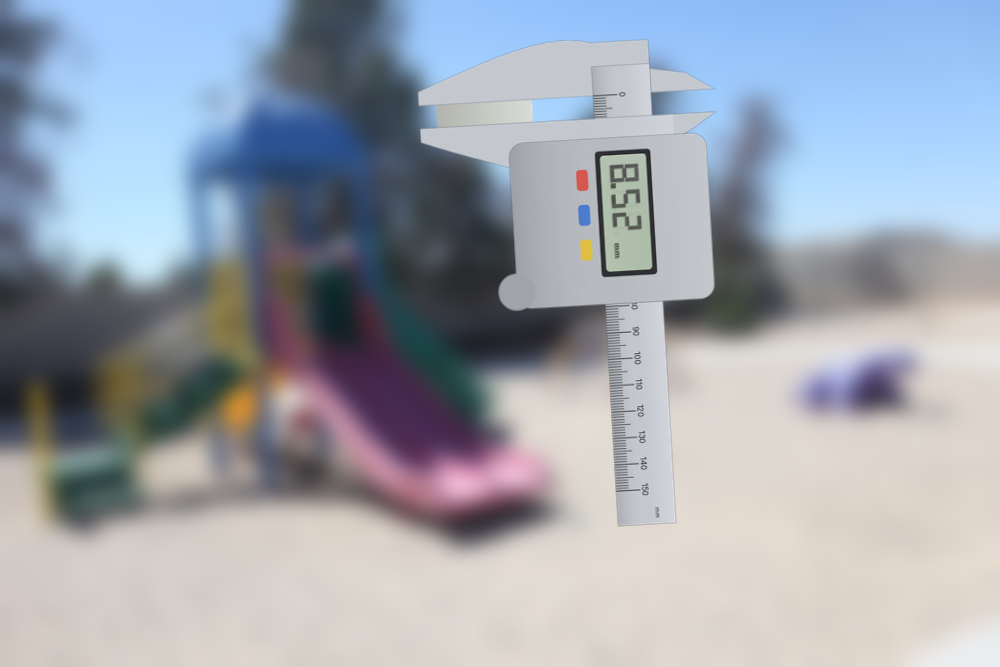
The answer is 8.52 mm
